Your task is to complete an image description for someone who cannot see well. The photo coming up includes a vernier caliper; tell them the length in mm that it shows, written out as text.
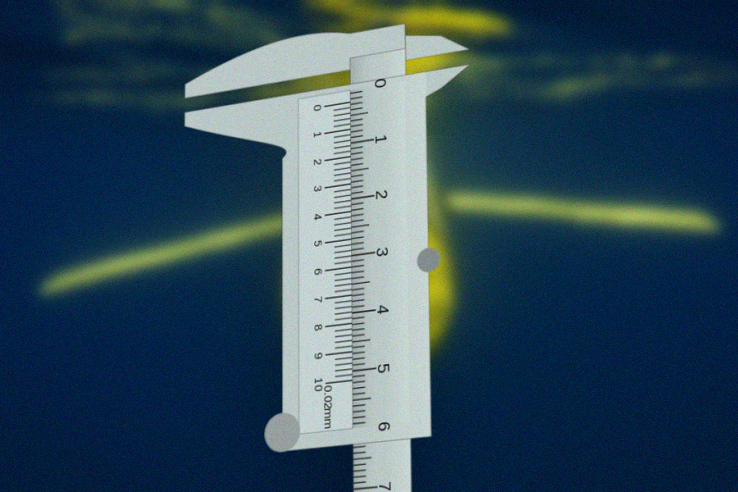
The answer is 2.6 mm
